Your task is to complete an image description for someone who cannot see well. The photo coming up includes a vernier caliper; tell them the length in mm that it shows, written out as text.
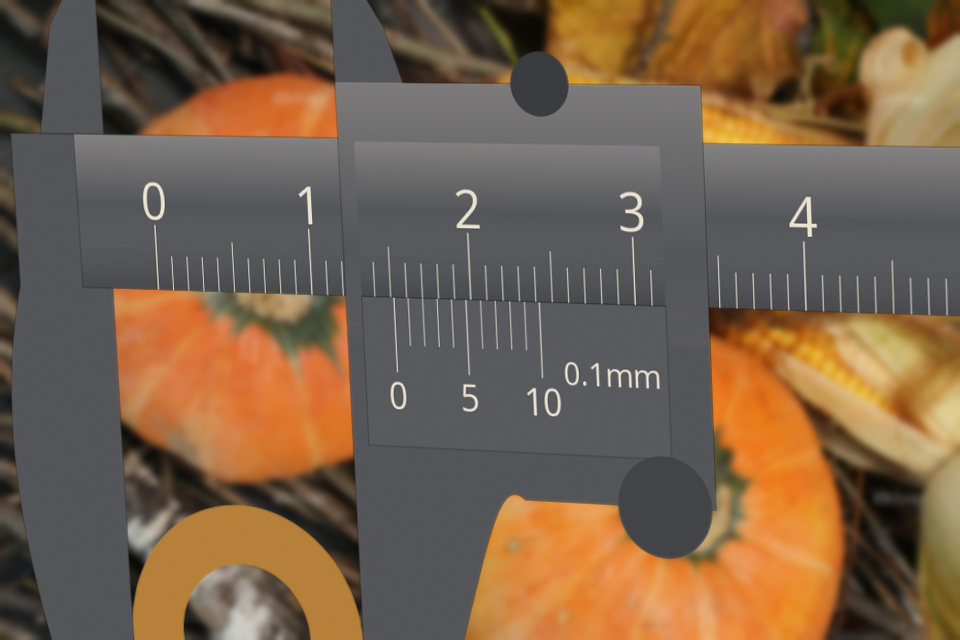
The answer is 15.2 mm
